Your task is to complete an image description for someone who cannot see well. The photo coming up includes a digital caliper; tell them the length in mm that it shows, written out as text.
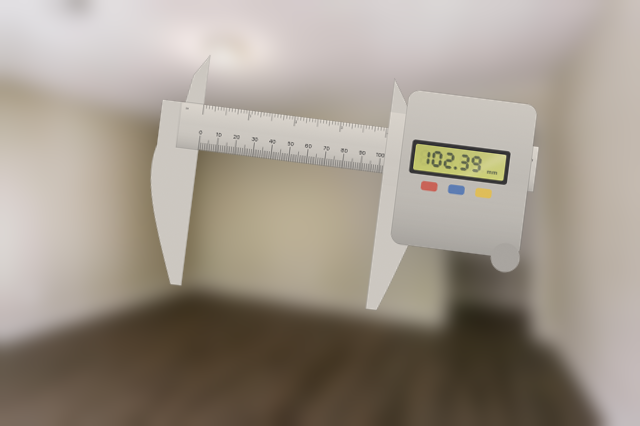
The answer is 102.39 mm
